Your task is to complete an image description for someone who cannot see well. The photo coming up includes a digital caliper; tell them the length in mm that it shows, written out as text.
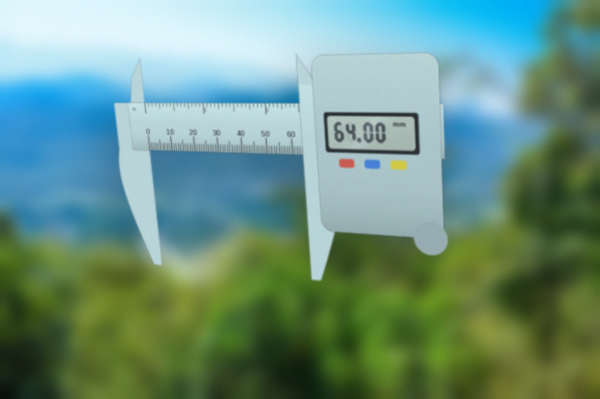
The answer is 64.00 mm
